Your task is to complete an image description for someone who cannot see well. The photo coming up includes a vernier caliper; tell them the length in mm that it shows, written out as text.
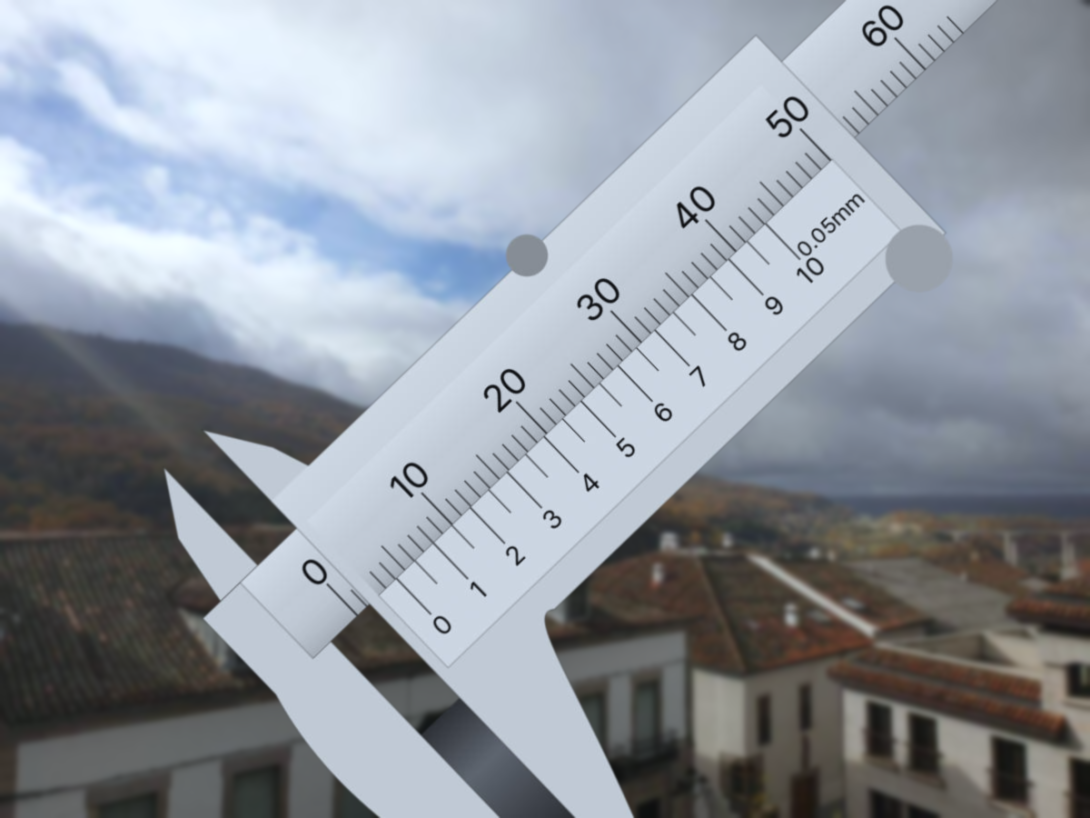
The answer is 4.1 mm
